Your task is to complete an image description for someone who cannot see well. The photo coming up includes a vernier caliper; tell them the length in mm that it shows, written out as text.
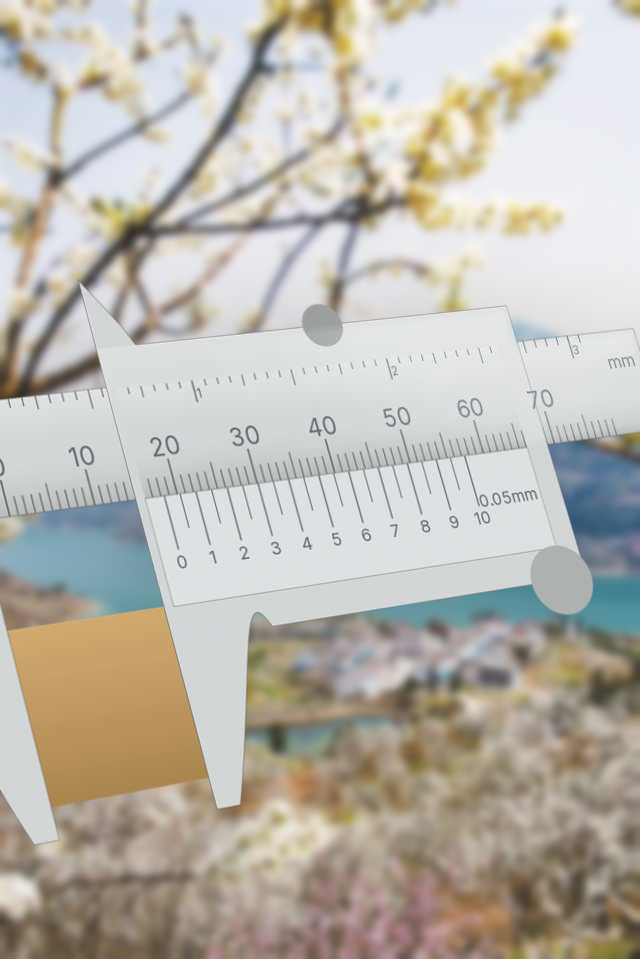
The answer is 18.4 mm
